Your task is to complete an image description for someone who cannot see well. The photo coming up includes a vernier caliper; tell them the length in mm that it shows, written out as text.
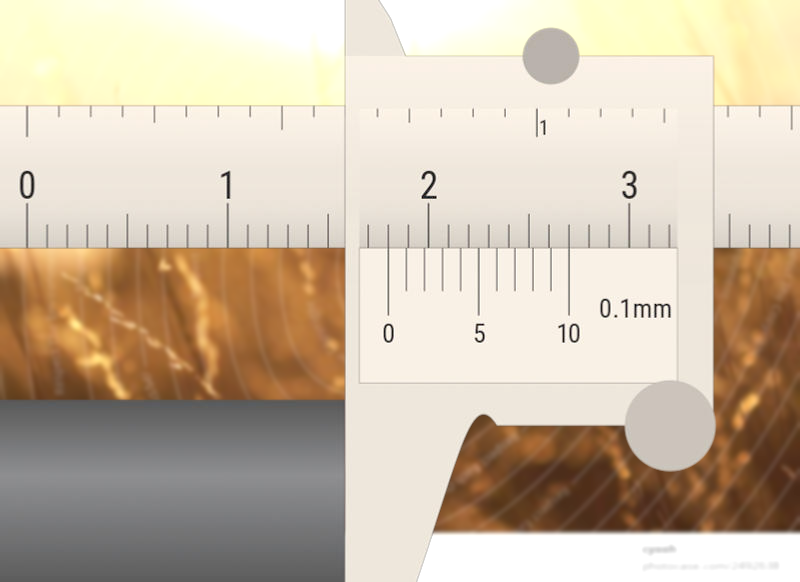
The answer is 18.0 mm
